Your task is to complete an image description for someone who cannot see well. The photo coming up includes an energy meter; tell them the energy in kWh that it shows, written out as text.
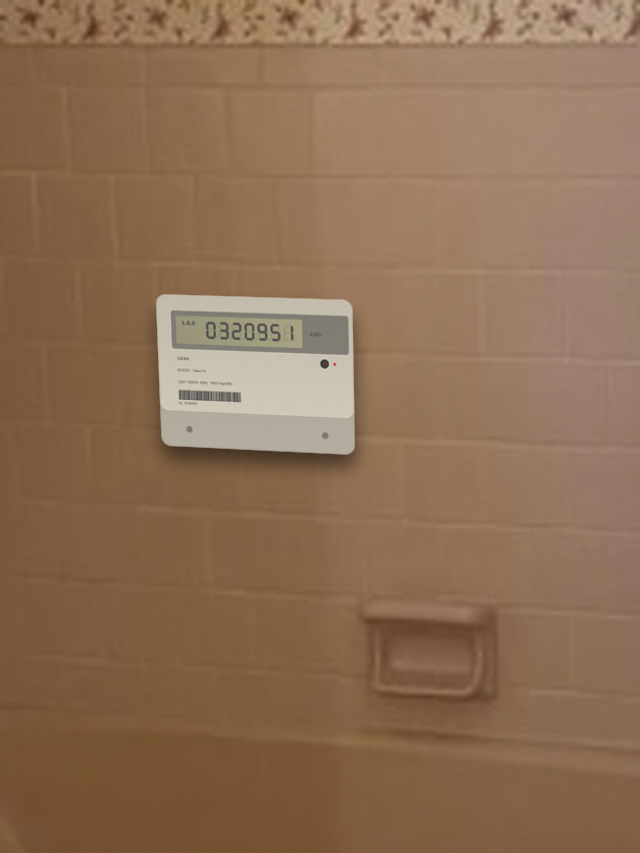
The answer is 320951 kWh
